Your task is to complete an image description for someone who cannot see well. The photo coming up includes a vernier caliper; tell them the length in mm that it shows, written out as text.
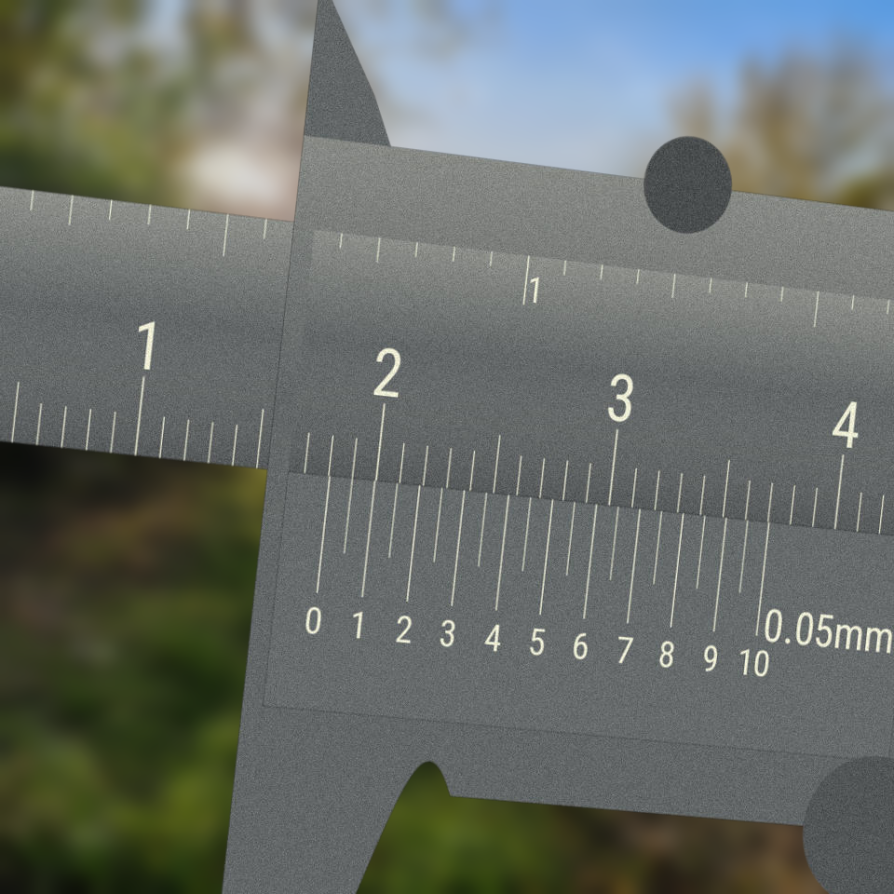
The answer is 18.05 mm
